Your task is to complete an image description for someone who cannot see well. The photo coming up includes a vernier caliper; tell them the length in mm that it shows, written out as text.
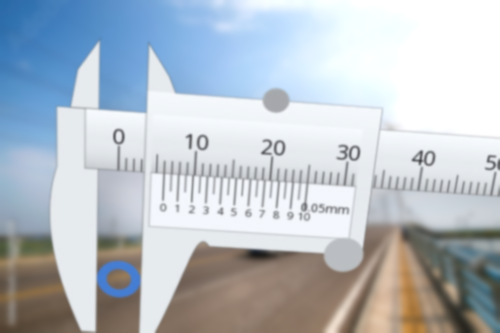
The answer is 6.0 mm
